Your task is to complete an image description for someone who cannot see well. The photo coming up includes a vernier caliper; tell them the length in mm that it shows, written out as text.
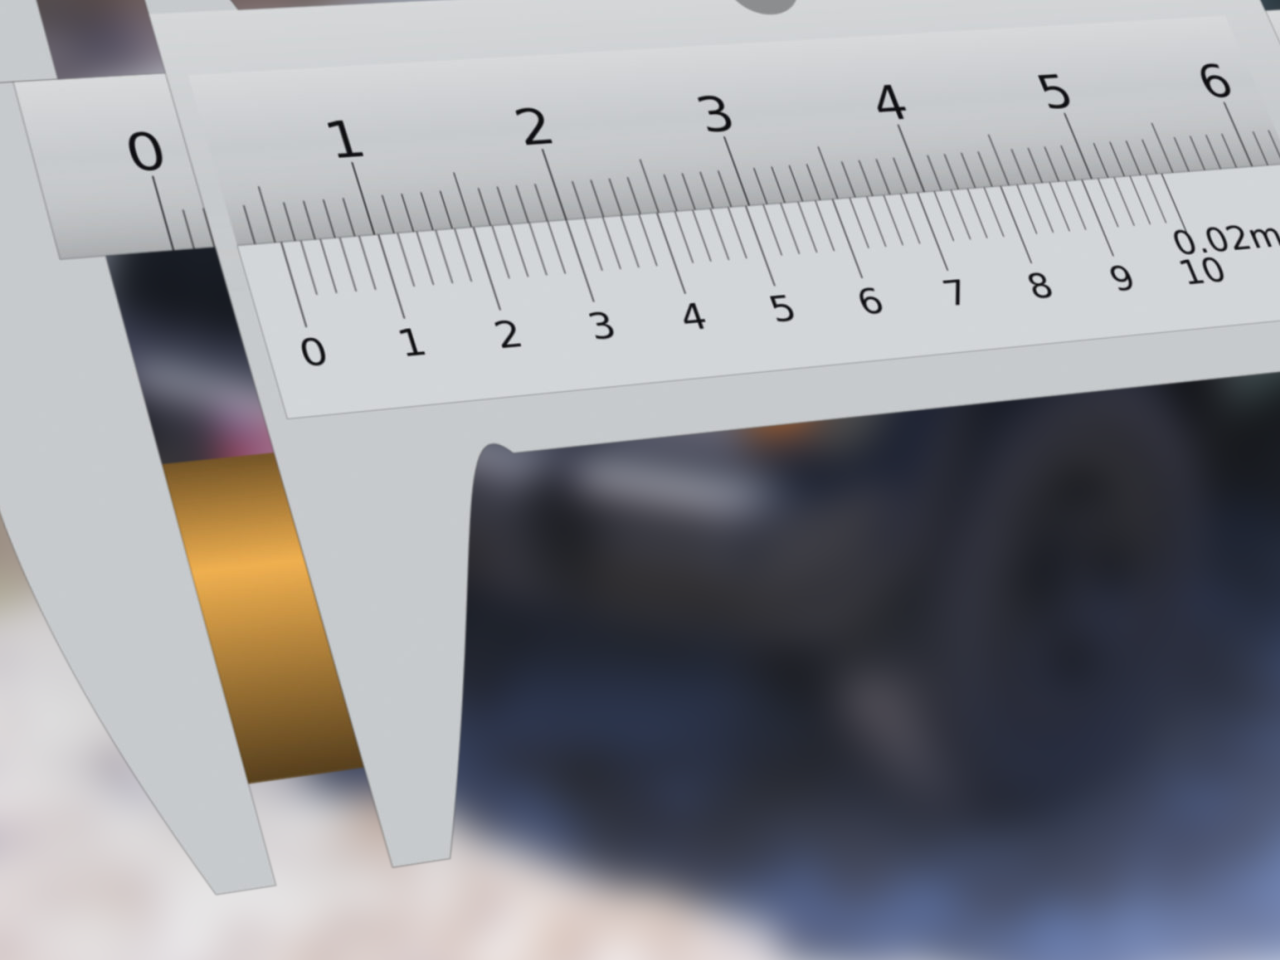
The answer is 5.3 mm
